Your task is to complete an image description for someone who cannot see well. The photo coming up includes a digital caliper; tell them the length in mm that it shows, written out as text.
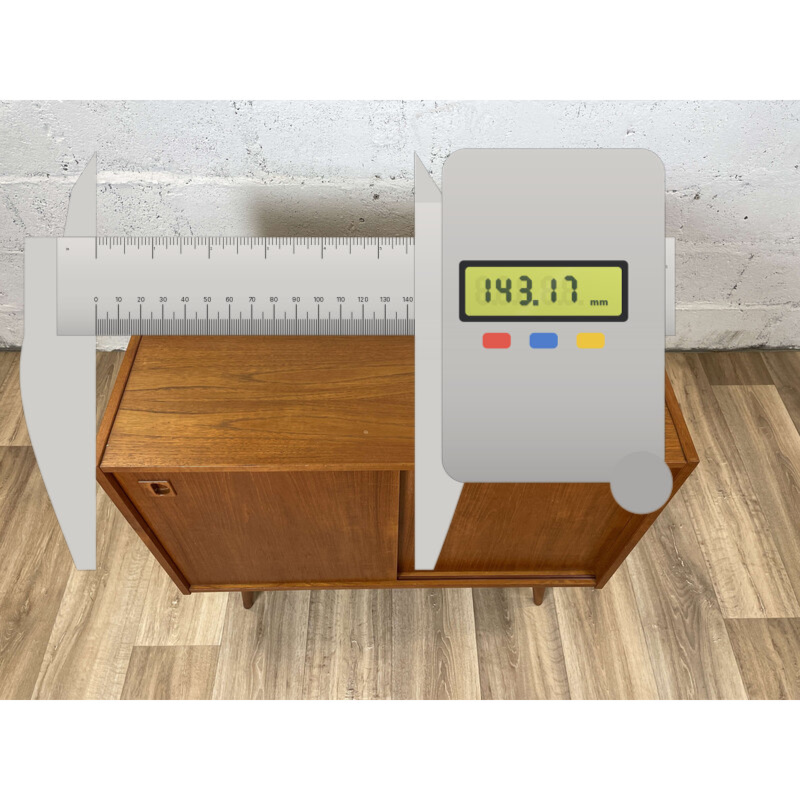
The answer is 143.17 mm
